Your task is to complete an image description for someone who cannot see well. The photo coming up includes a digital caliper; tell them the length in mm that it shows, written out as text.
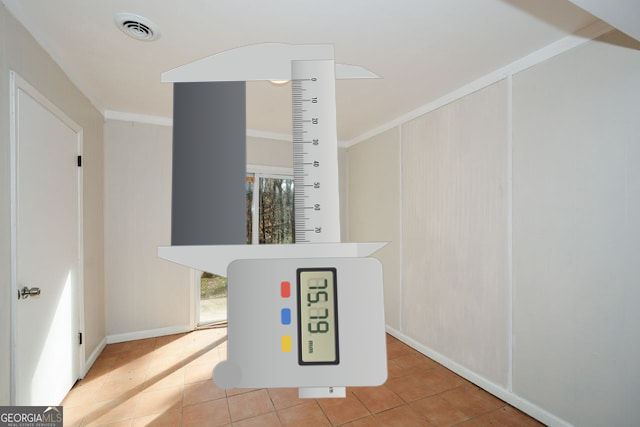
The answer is 75.79 mm
